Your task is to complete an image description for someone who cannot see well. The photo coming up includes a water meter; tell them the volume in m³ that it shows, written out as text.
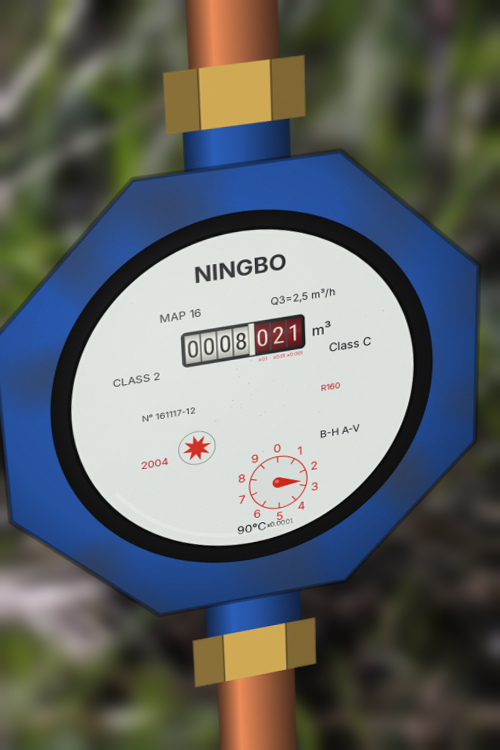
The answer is 8.0212 m³
